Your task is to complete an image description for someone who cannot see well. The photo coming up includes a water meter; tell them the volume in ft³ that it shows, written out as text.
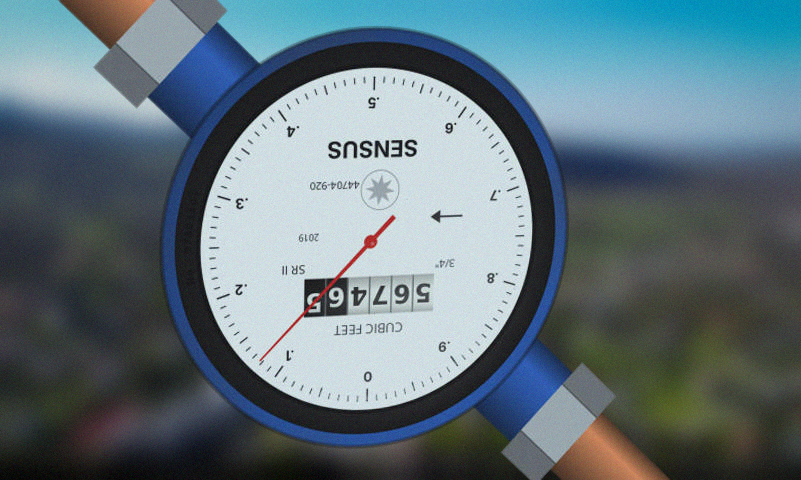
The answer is 567465.12 ft³
